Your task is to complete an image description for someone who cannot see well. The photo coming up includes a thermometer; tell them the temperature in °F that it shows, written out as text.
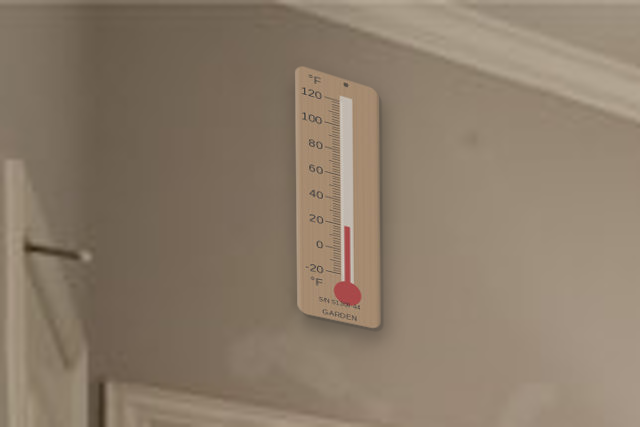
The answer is 20 °F
